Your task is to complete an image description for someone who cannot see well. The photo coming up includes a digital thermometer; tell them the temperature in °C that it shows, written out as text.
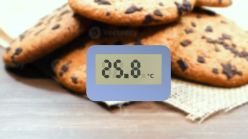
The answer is 25.8 °C
